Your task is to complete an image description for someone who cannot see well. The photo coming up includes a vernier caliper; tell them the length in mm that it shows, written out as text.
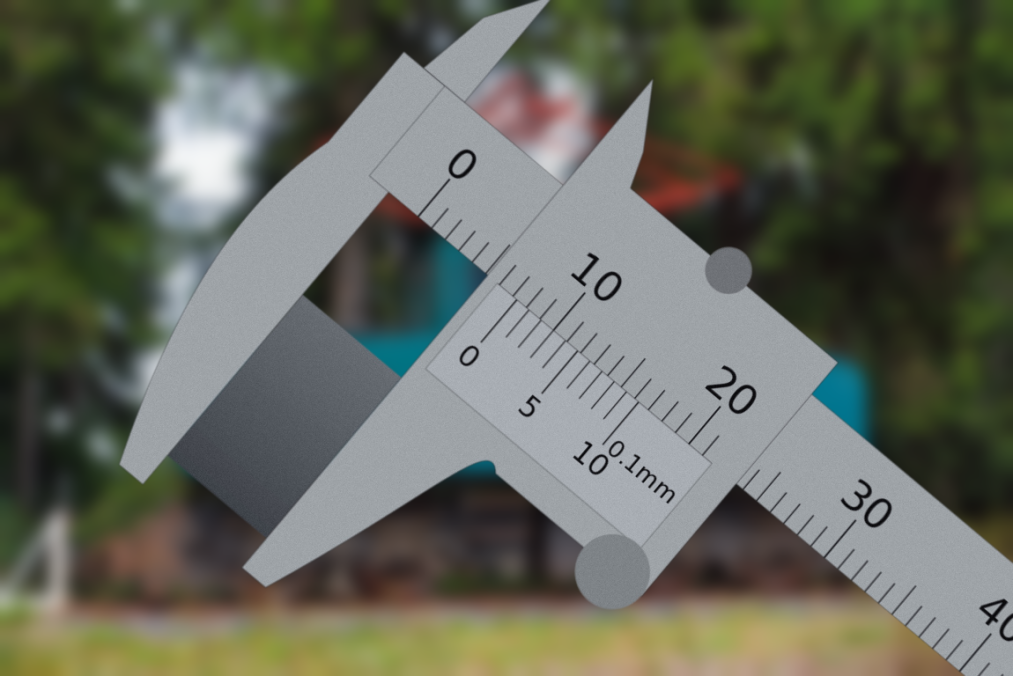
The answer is 7.3 mm
